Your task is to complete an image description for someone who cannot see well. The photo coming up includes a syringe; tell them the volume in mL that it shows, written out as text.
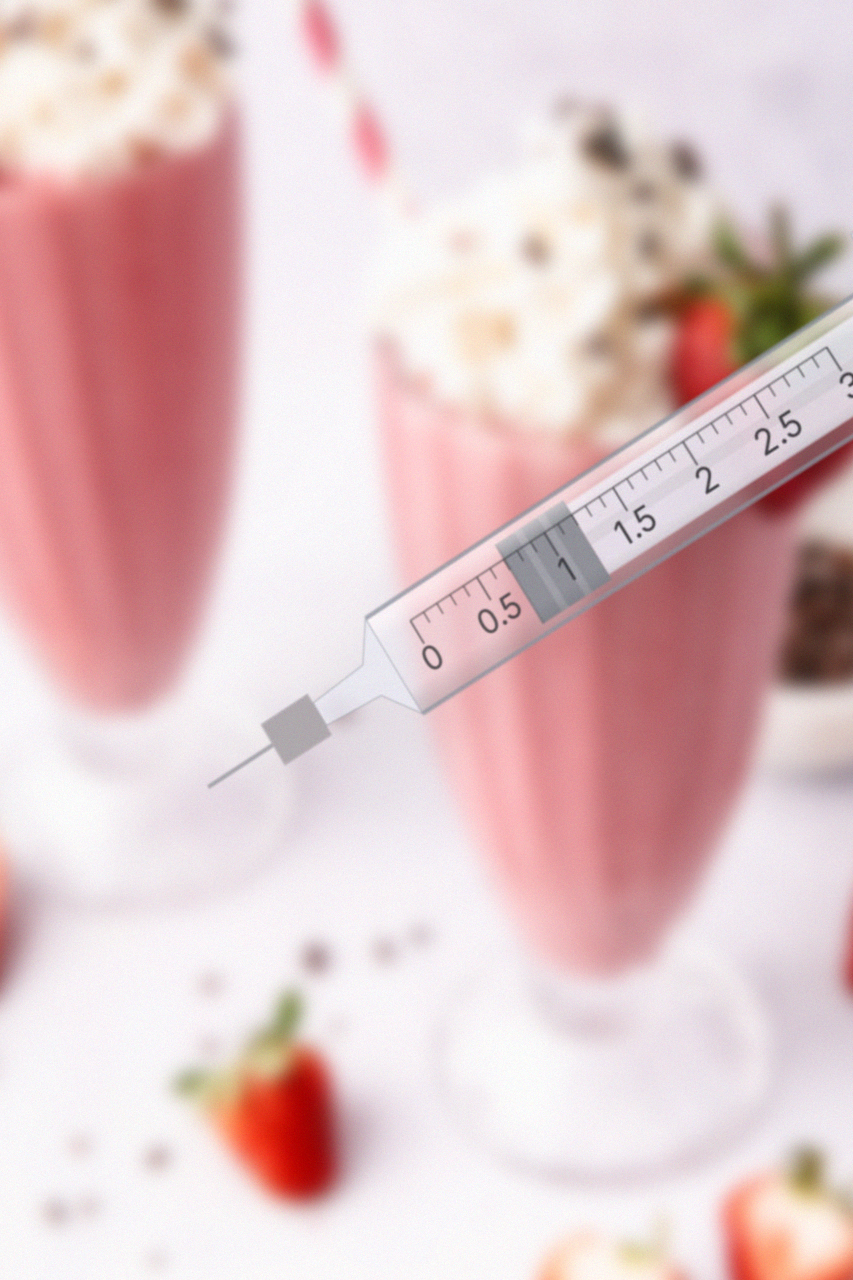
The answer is 0.7 mL
